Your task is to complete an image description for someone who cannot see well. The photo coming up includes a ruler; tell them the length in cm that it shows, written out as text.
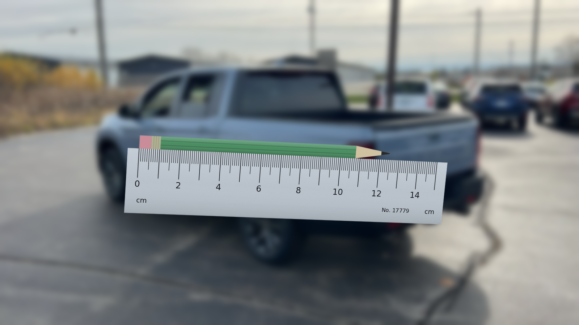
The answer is 12.5 cm
